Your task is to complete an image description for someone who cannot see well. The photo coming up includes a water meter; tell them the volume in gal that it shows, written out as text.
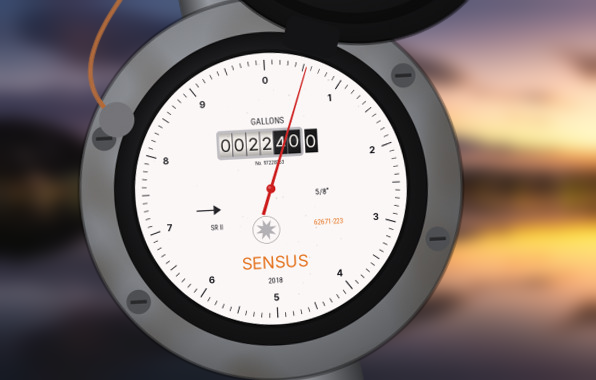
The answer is 22400.5 gal
